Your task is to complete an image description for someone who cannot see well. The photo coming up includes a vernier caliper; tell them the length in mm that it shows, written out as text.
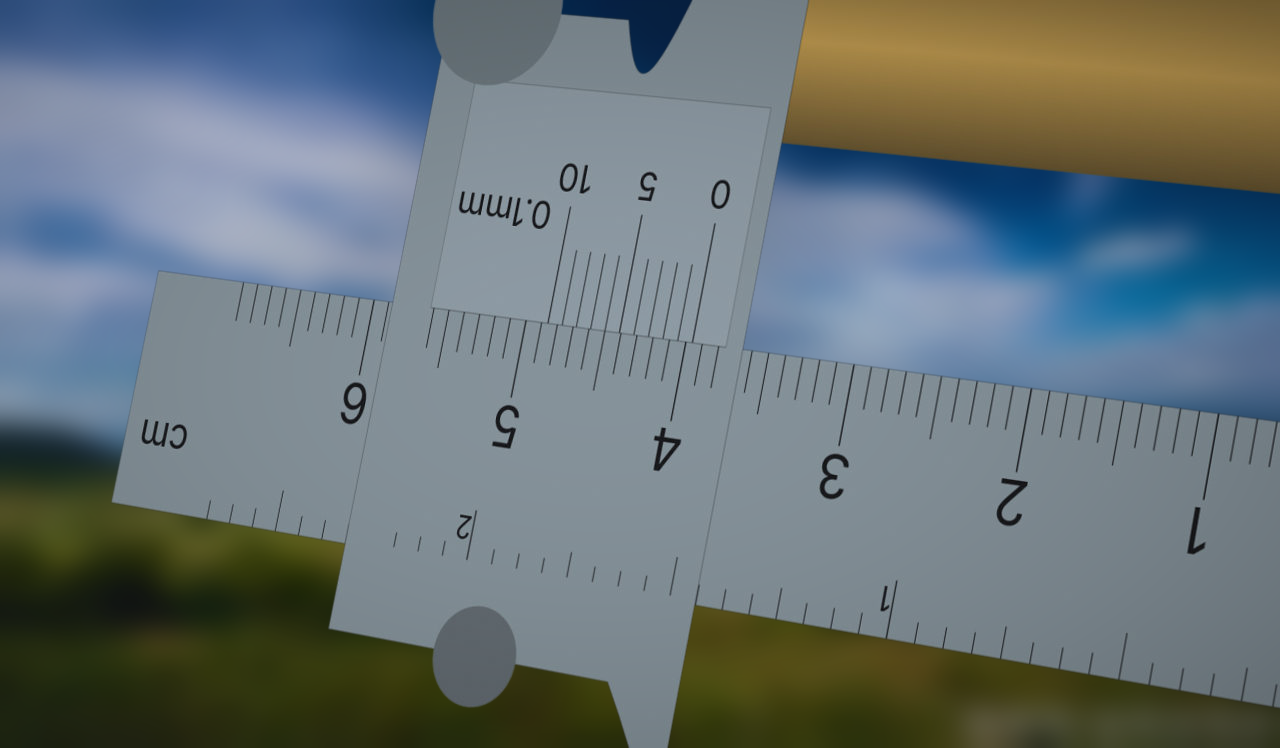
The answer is 39.6 mm
